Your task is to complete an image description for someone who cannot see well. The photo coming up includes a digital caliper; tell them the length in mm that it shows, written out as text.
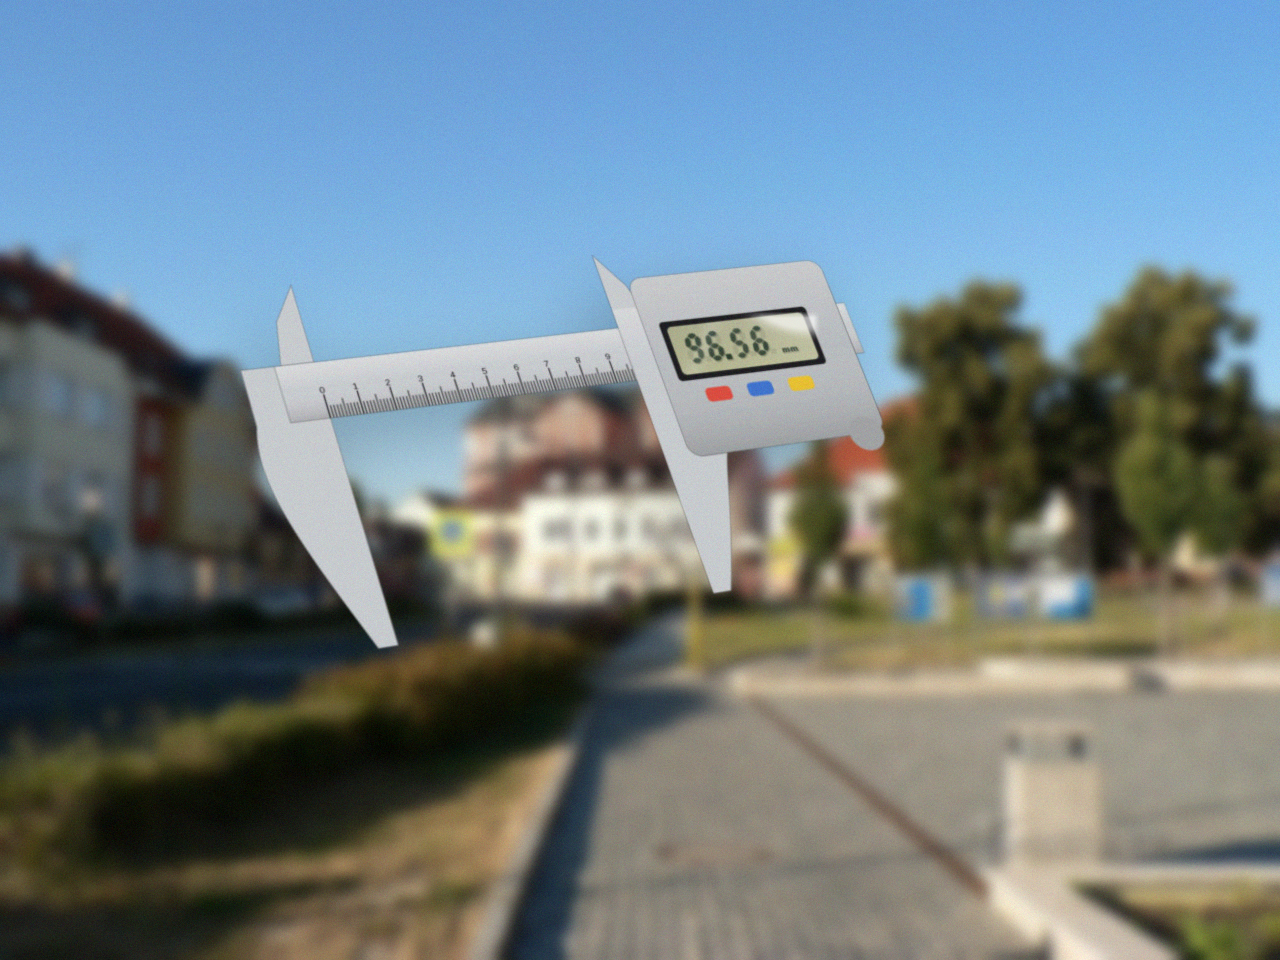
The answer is 96.56 mm
